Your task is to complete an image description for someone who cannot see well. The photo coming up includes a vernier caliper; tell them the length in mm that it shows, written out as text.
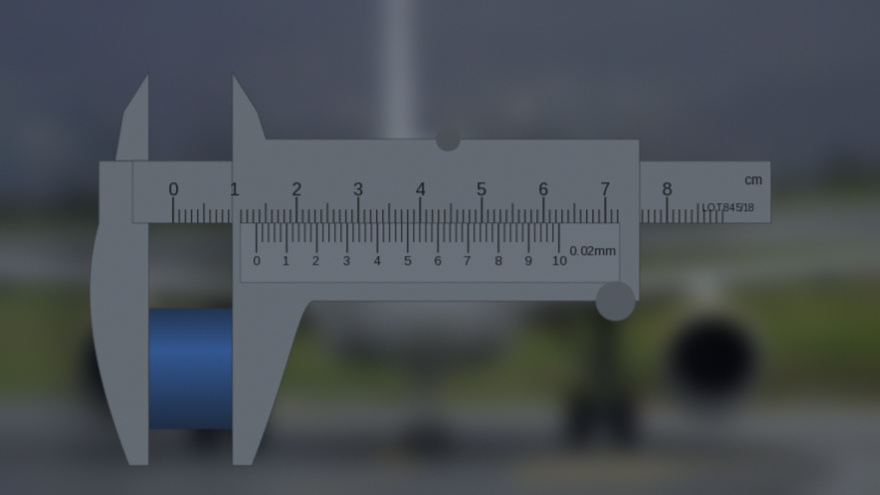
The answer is 13.5 mm
